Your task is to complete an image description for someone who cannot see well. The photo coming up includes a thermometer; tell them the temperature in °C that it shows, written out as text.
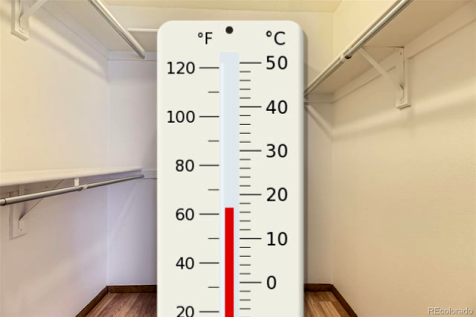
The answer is 17 °C
